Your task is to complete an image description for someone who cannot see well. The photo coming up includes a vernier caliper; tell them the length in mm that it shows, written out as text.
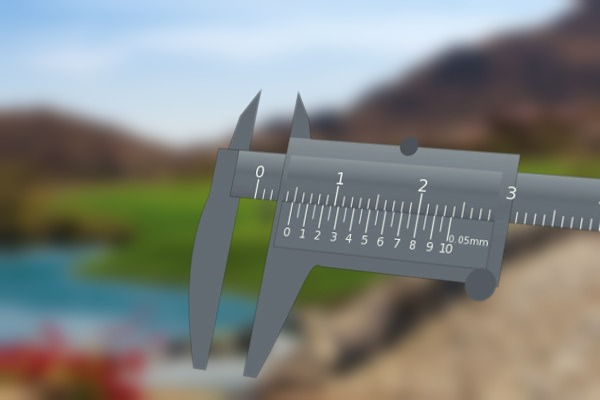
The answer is 4.8 mm
